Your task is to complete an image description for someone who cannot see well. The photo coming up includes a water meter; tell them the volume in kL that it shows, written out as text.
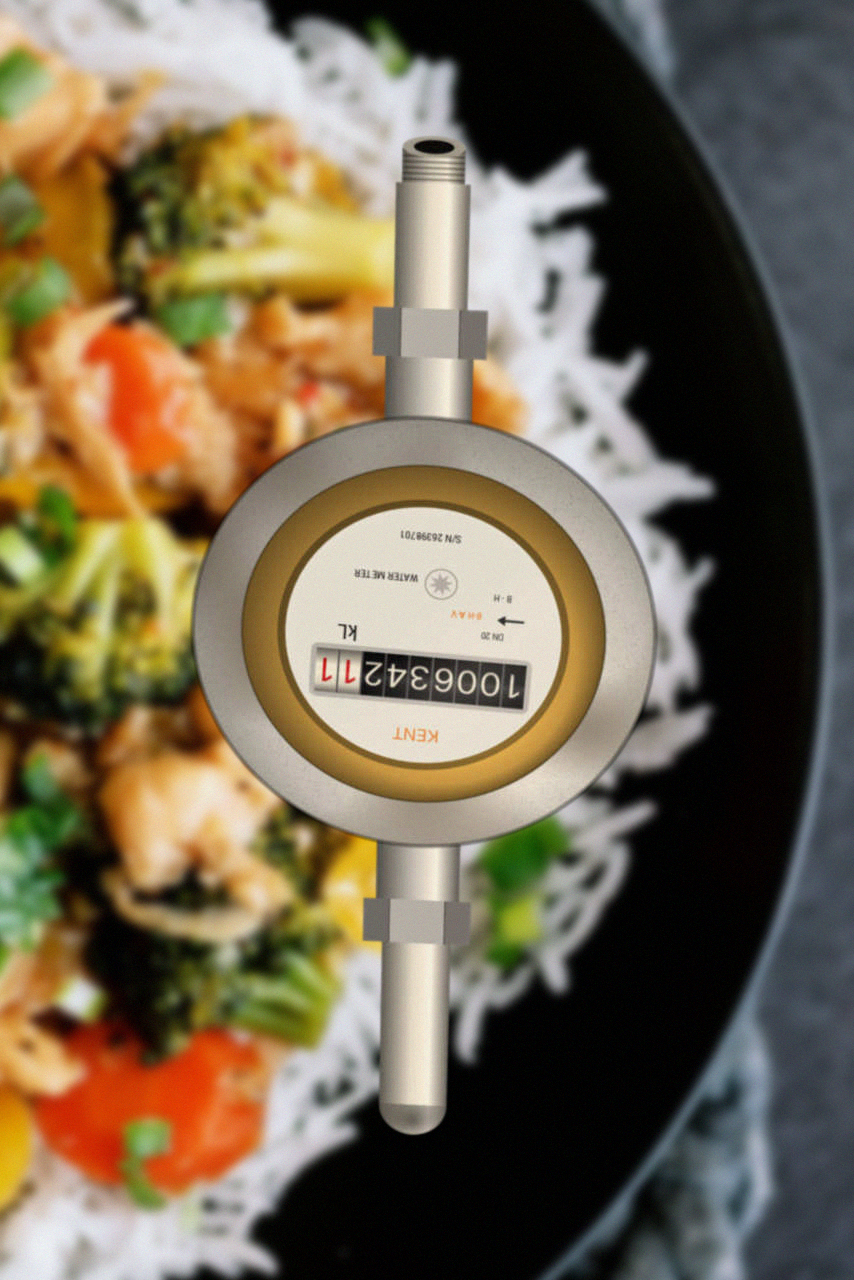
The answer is 1006342.11 kL
